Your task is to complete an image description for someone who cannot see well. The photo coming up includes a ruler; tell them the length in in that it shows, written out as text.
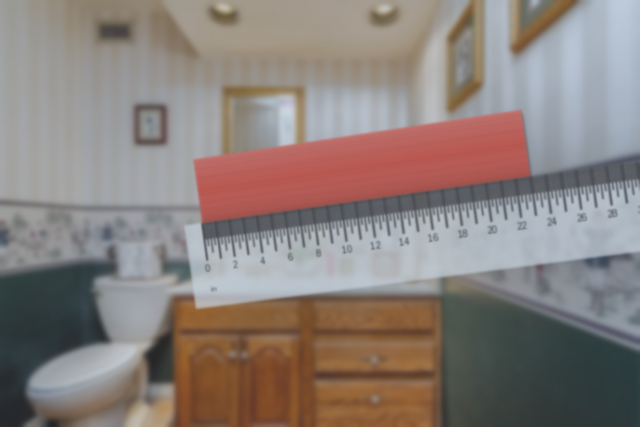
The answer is 23 in
